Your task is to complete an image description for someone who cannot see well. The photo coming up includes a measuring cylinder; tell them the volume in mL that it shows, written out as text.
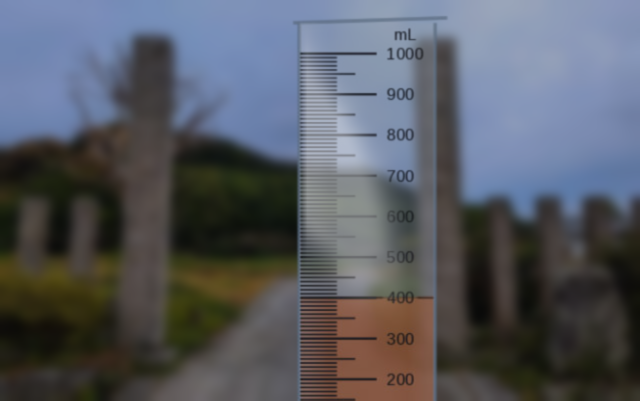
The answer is 400 mL
